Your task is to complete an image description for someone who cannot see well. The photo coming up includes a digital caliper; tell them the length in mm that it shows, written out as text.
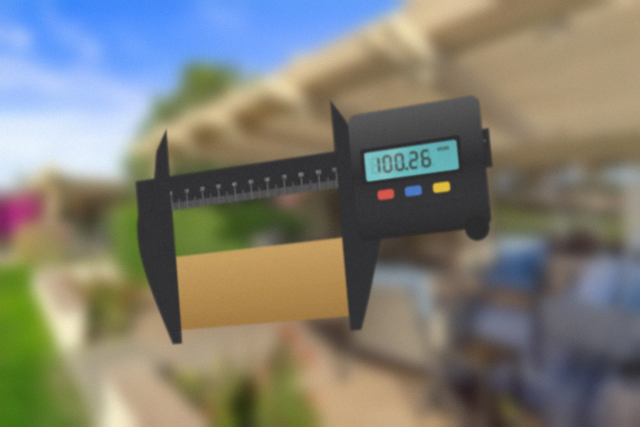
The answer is 100.26 mm
